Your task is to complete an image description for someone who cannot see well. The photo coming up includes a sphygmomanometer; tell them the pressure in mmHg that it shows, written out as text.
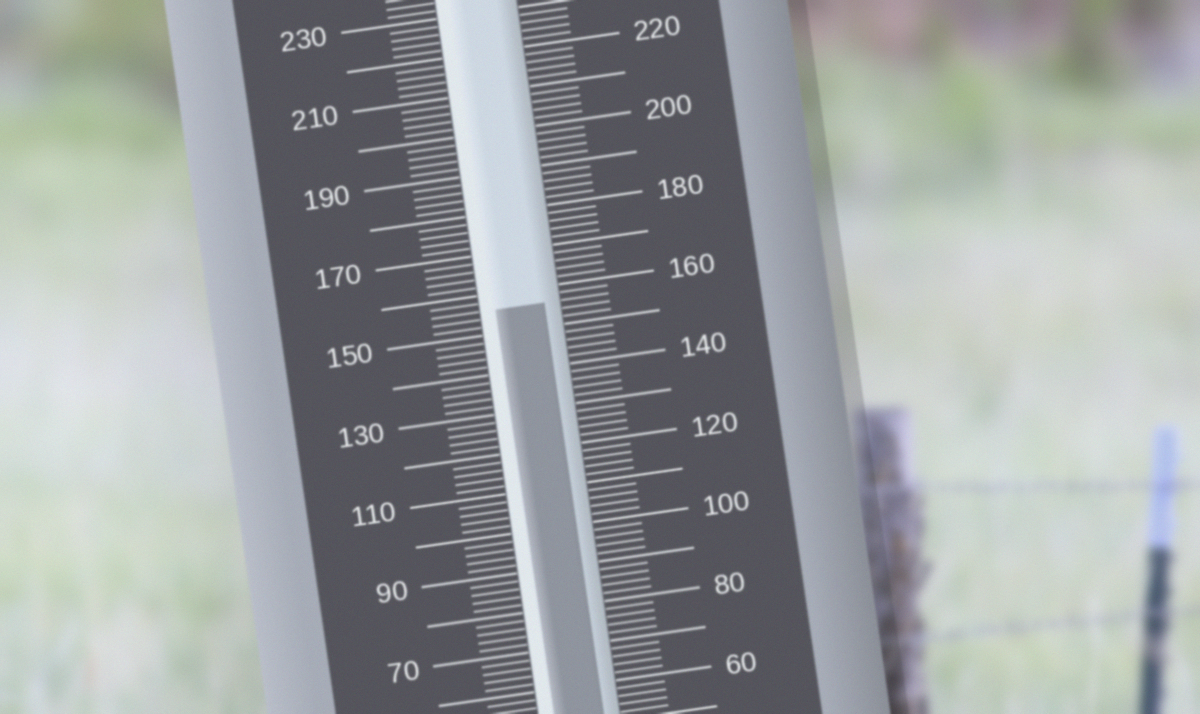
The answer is 156 mmHg
